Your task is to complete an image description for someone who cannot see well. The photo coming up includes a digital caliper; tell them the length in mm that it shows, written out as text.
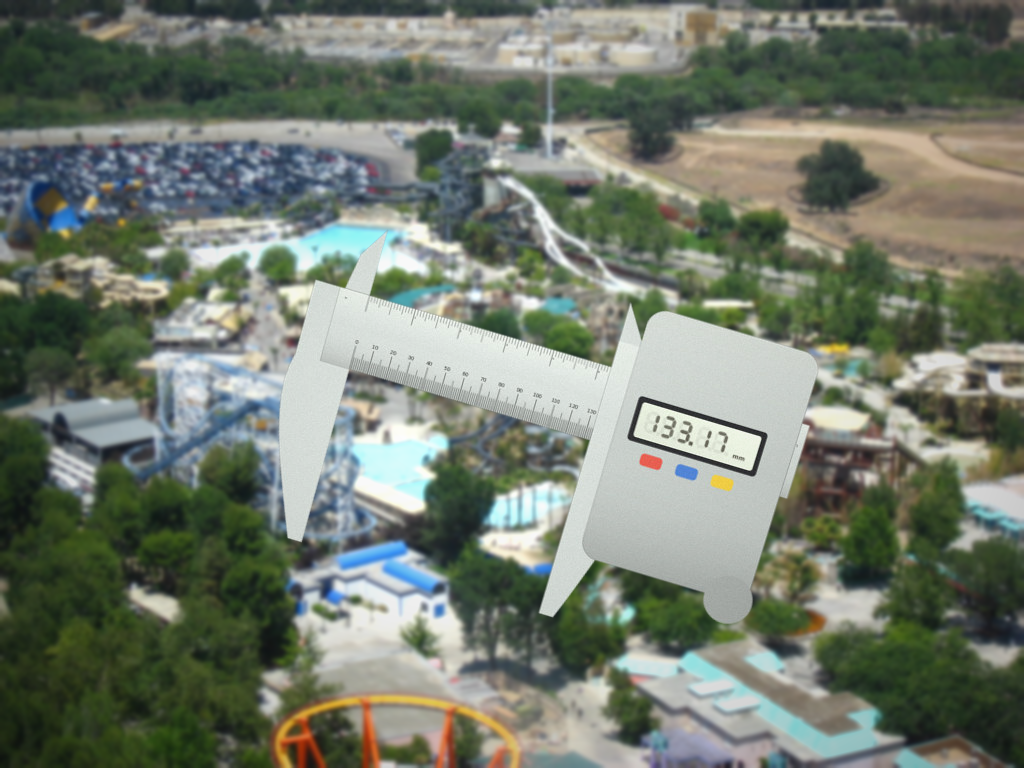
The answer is 133.17 mm
